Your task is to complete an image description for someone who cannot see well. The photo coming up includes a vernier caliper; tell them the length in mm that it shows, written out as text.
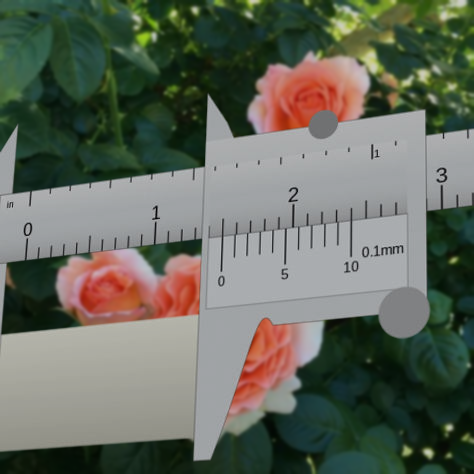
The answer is 15.0 mm
